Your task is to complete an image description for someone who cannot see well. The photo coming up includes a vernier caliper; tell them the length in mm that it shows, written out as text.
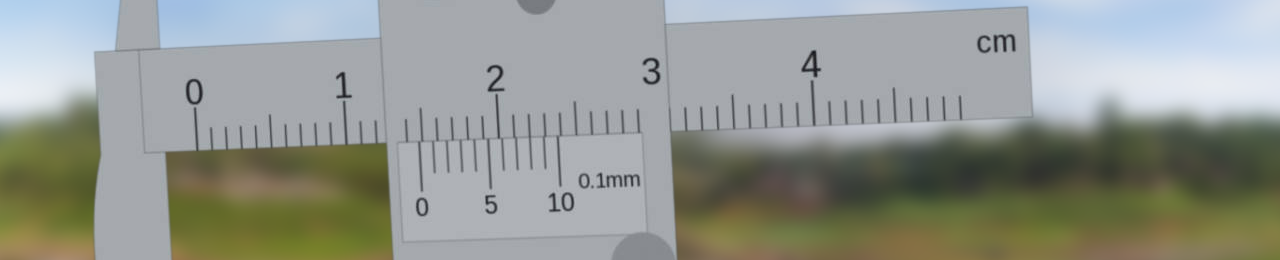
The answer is 14.8 mm
